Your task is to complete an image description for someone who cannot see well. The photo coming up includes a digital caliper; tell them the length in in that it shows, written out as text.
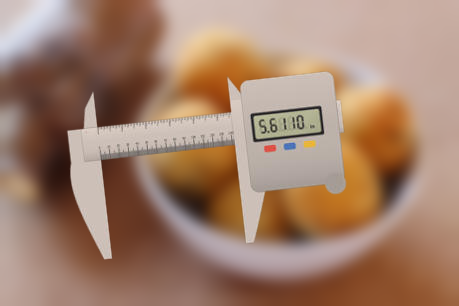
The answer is 5.6110 in
